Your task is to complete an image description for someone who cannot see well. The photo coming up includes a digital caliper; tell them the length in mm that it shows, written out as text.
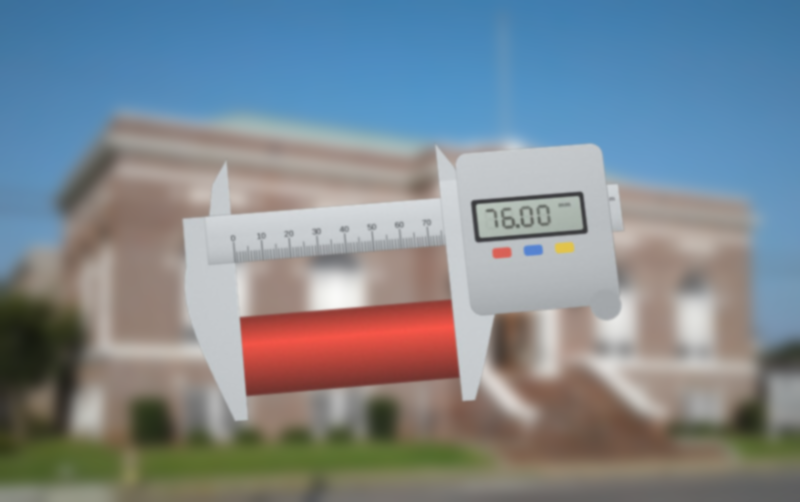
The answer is 76.00 mm
